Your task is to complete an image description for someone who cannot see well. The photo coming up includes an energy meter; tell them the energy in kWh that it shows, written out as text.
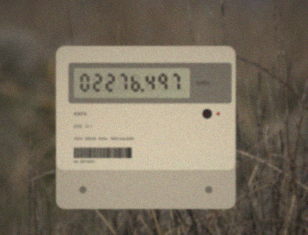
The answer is 2276.497 kWh
